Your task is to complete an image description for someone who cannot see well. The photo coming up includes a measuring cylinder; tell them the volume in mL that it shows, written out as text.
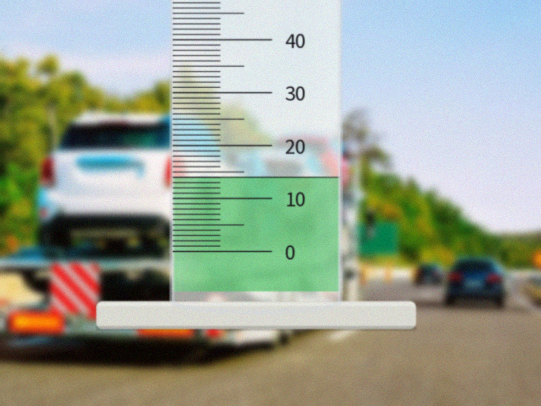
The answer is 14 mL
